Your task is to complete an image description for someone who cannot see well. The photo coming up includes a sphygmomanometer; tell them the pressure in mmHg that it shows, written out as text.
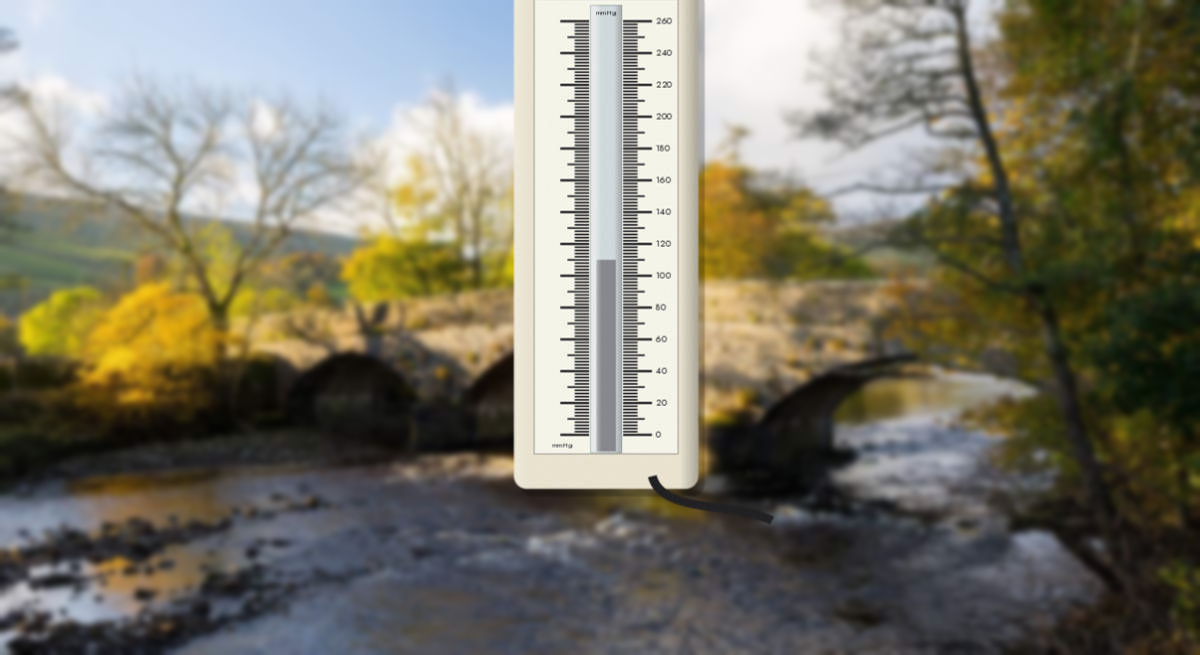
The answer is 110 mmHg
